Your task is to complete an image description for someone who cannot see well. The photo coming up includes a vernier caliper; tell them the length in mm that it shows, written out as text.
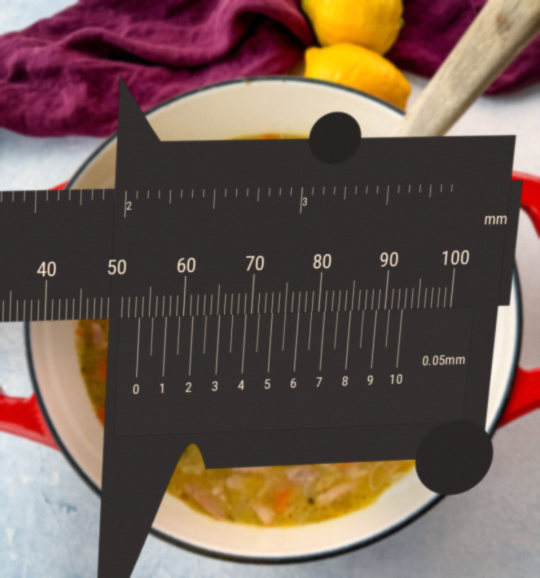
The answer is 53.6 mm
